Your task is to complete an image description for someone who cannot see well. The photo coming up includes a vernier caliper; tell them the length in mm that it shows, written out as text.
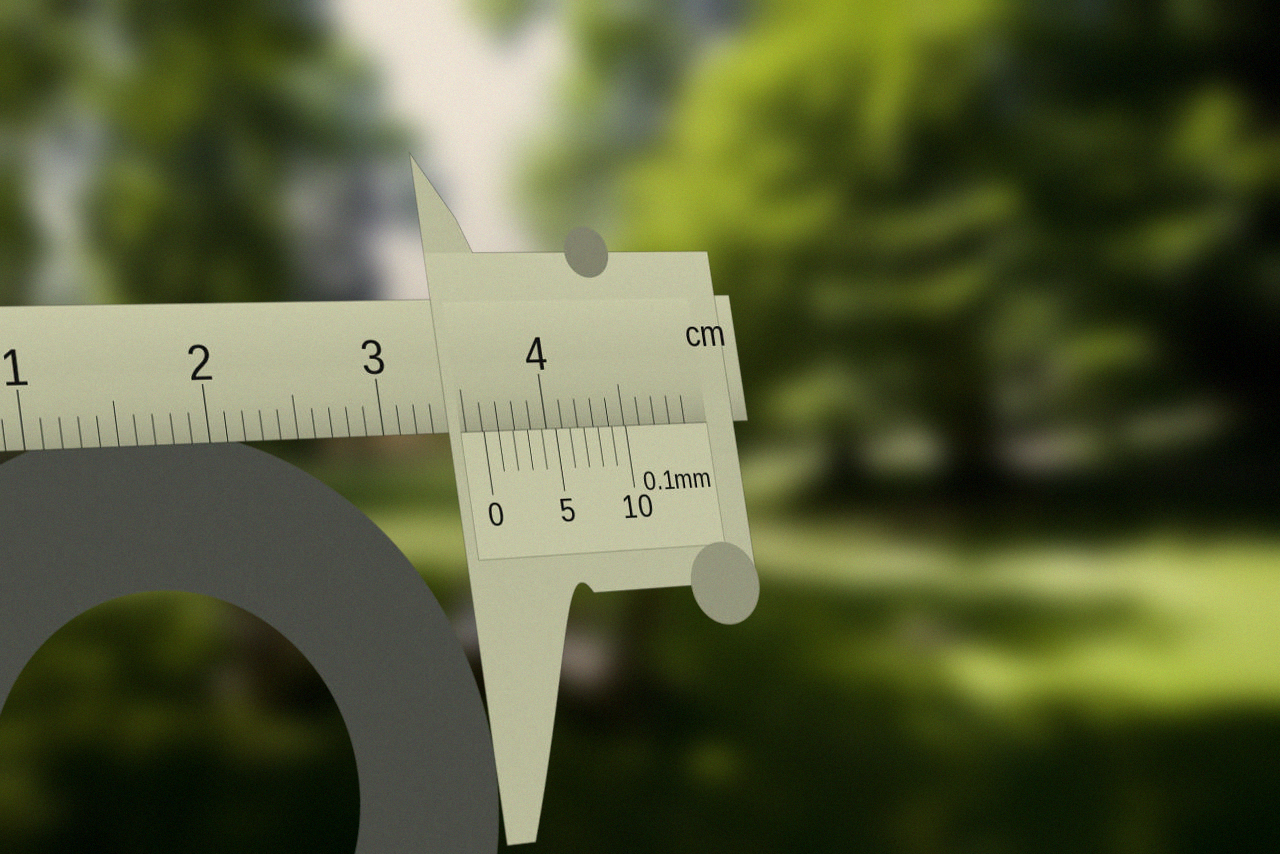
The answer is 36.1 mm
